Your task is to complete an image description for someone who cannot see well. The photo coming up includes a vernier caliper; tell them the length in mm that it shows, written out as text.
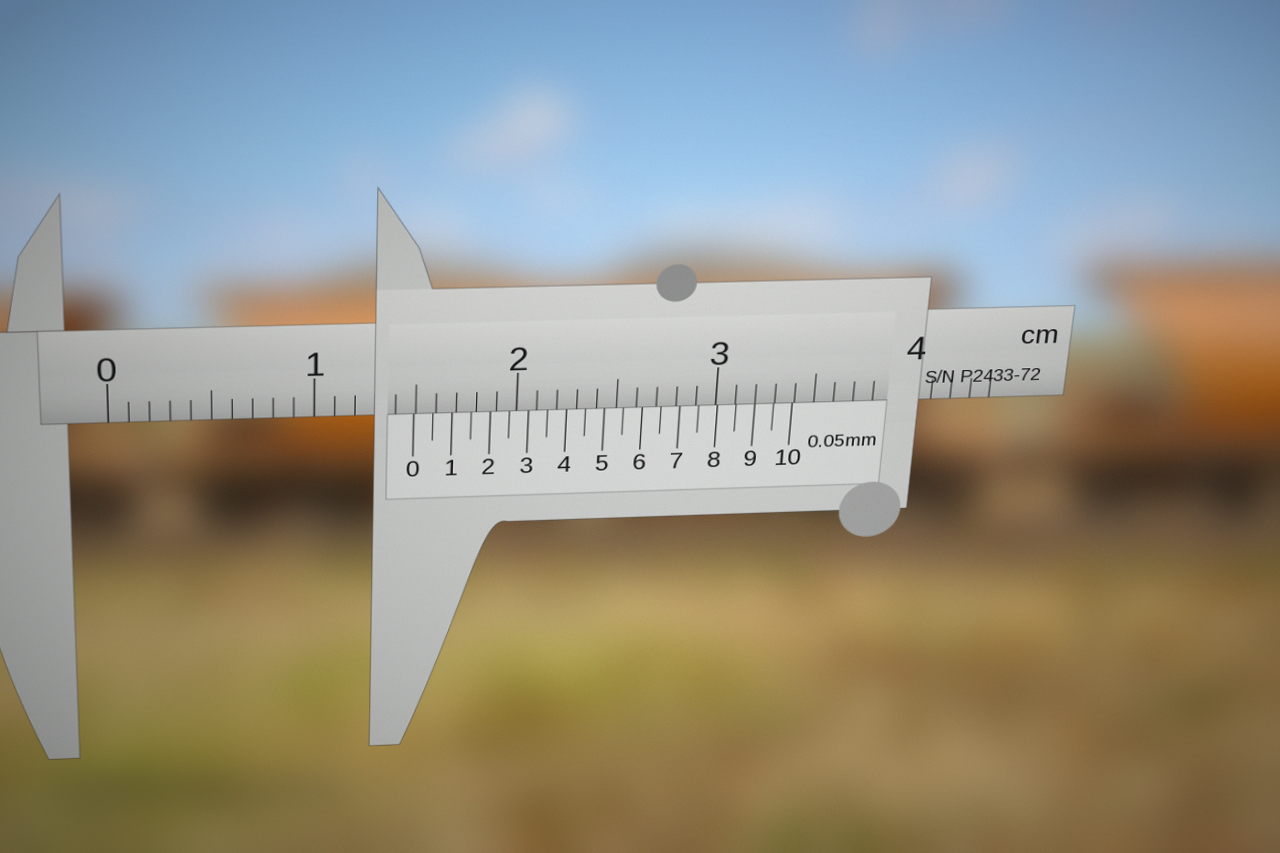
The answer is 14.9 mm
